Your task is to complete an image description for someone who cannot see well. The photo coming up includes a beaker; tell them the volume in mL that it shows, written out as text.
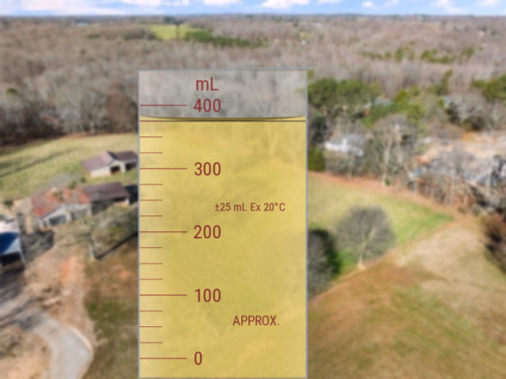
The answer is 375 mL
